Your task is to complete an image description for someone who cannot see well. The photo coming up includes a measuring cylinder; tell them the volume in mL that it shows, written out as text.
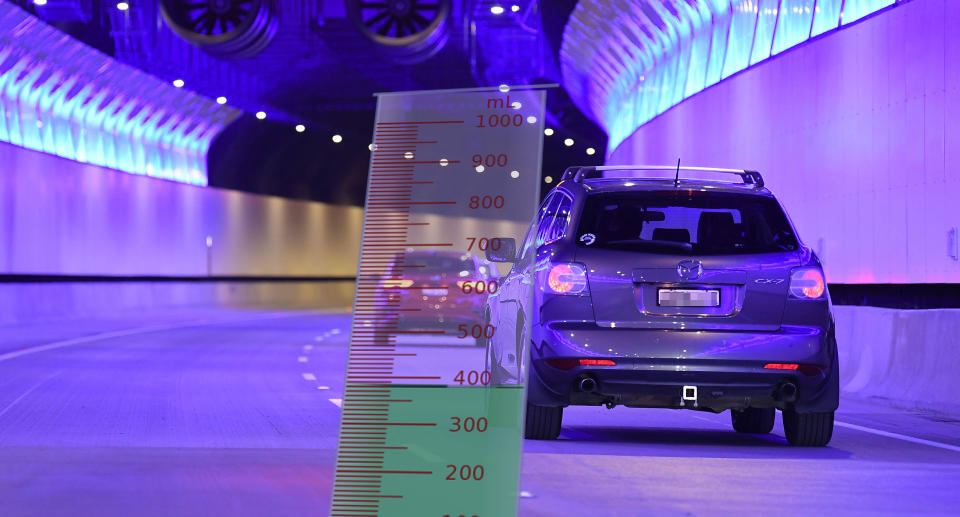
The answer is 380 mL
